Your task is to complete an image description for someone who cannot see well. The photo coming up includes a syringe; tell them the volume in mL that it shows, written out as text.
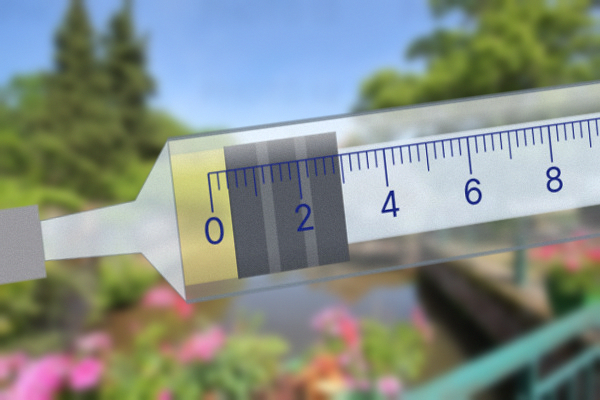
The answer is 0.4 mL
